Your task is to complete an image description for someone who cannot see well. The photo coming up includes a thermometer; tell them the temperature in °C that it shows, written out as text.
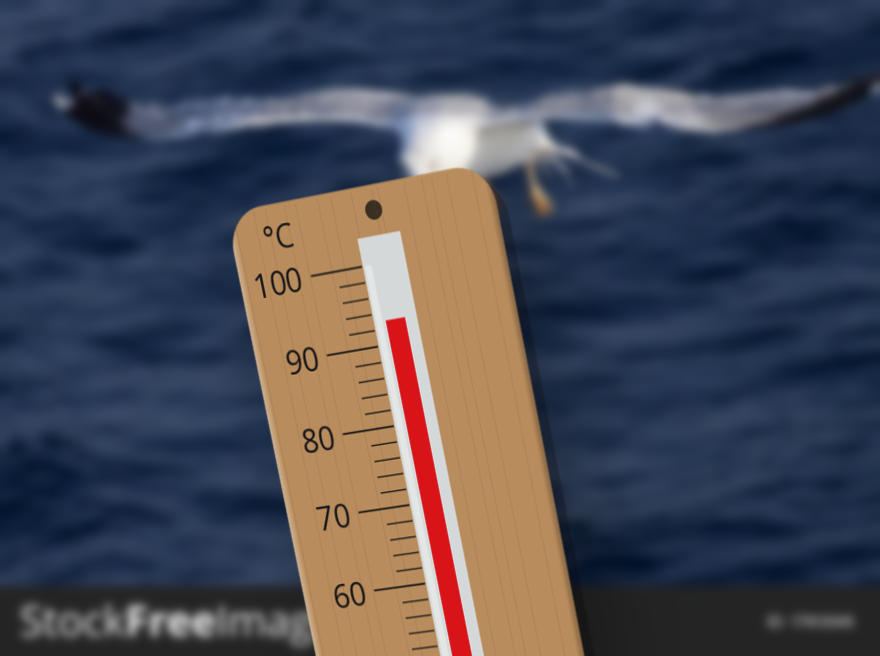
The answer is 93 °C
